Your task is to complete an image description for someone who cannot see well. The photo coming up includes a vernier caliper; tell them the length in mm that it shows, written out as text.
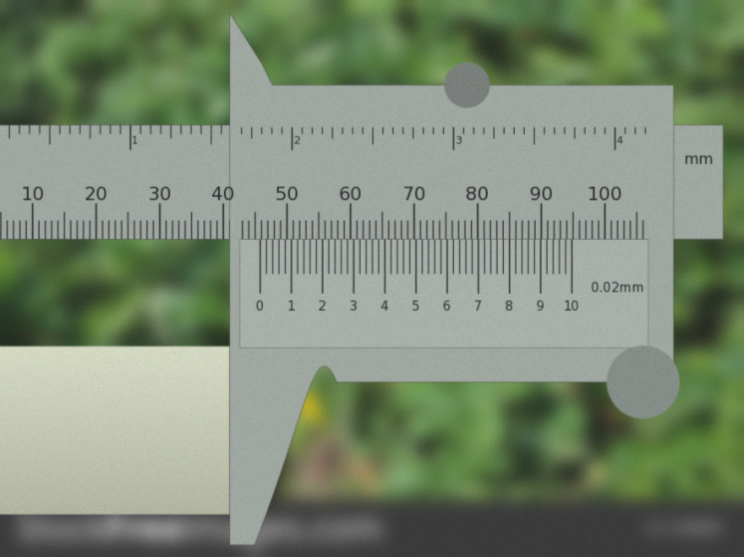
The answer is 45.8 mm
